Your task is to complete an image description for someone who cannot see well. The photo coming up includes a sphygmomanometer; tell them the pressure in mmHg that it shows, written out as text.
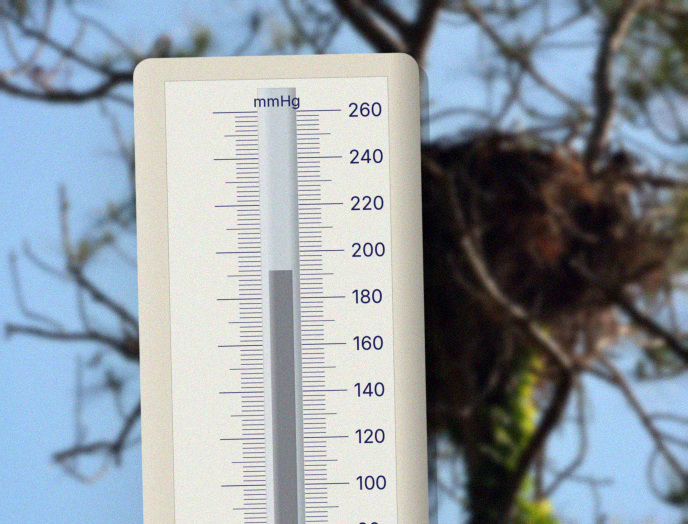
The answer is 192 mmHg
